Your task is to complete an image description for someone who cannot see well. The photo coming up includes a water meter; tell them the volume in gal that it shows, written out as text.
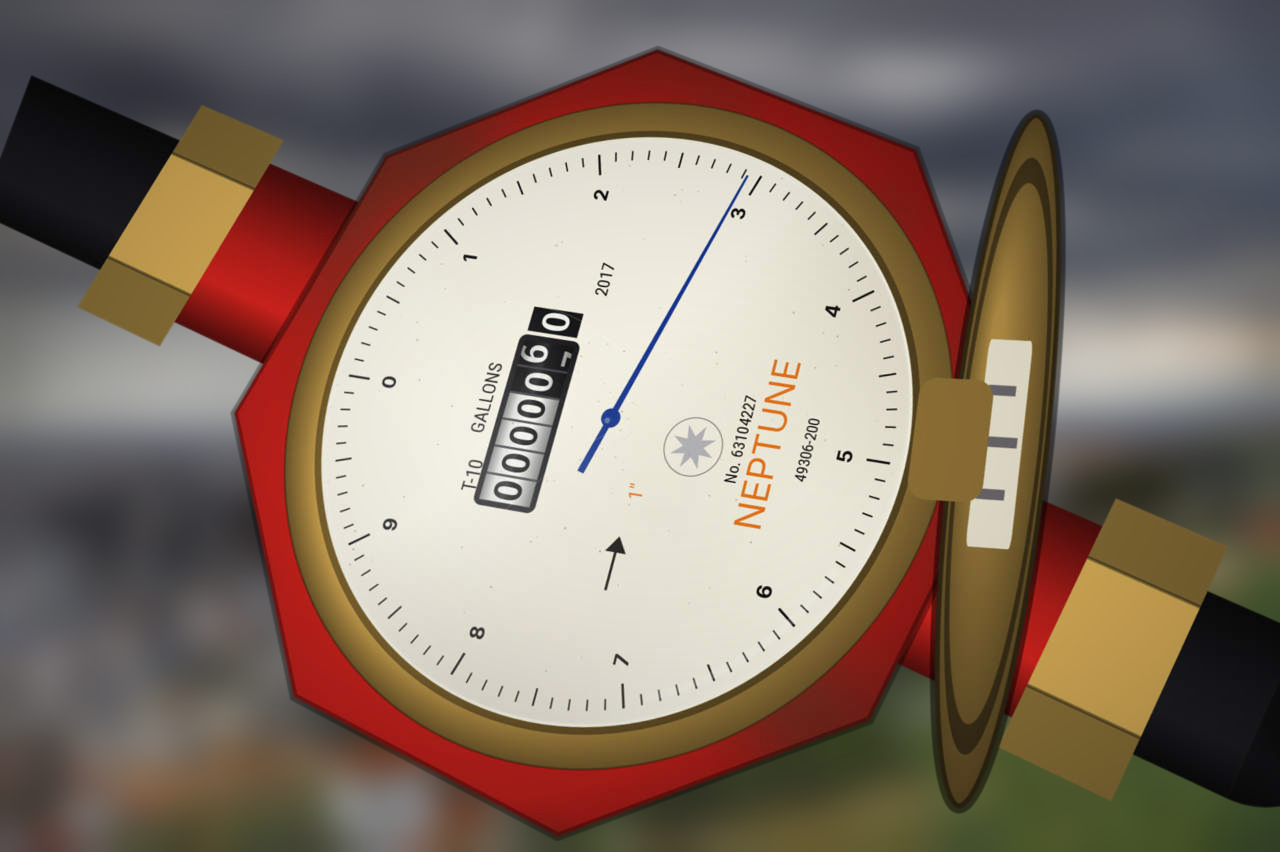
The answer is 62.9 gal
